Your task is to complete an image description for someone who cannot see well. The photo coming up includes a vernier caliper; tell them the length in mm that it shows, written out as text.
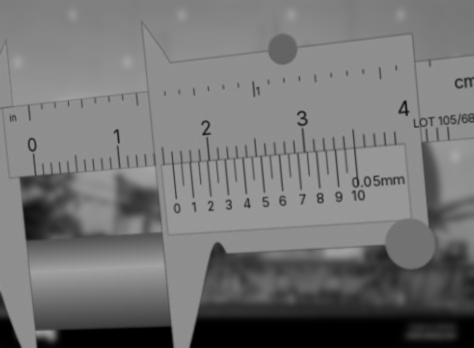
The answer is 16.0 mm
